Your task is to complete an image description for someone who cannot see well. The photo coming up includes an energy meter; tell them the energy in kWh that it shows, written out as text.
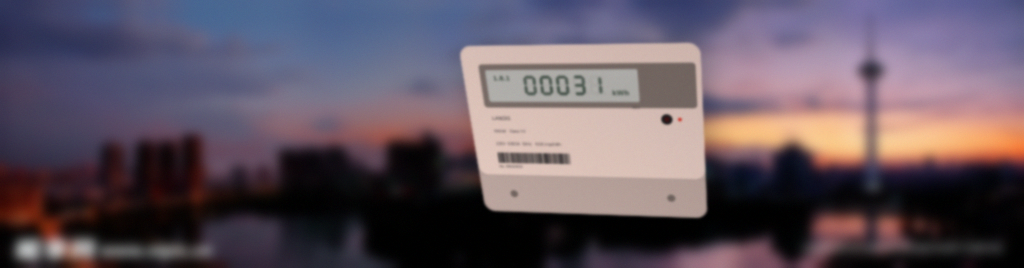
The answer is 31 kWh
